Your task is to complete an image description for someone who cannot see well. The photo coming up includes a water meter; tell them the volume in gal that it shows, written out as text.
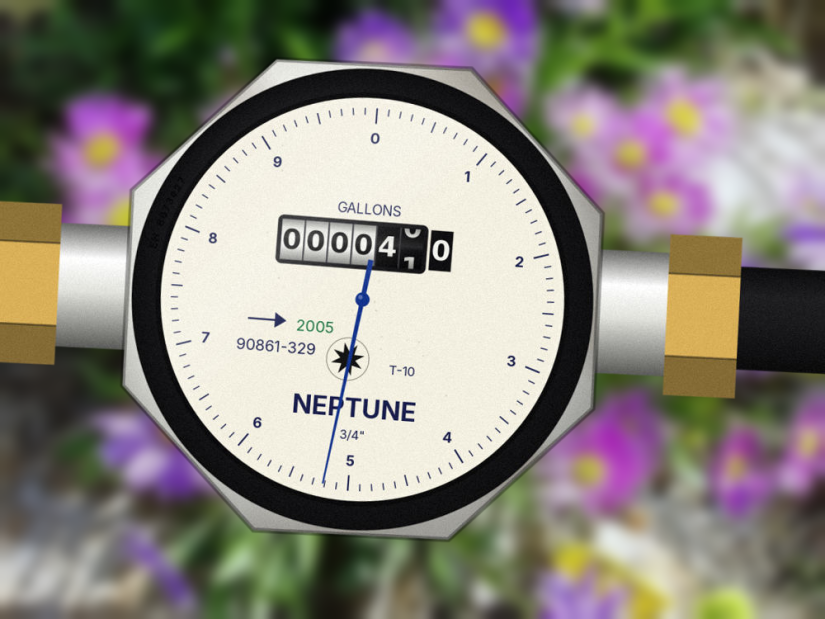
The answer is 405.2 gal
